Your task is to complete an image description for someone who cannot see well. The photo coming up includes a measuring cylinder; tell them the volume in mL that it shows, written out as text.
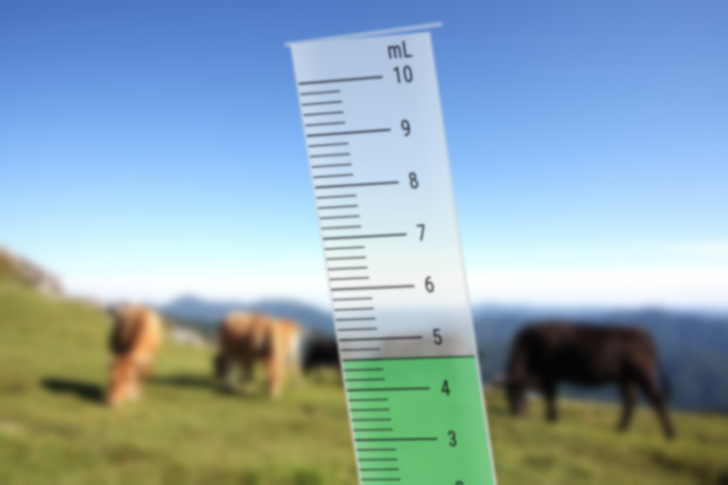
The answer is 4.6 mL
